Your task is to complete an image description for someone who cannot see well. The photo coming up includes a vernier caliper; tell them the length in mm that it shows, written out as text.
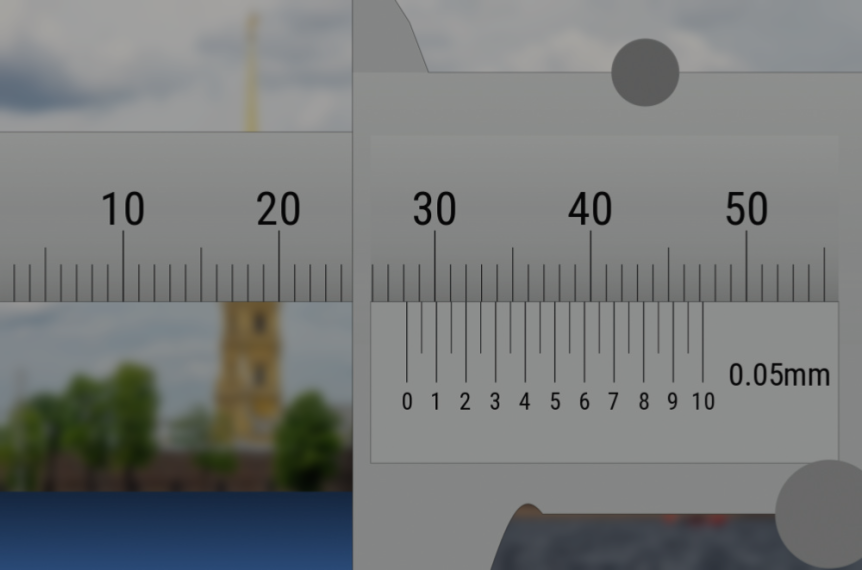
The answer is 28.2 mm
